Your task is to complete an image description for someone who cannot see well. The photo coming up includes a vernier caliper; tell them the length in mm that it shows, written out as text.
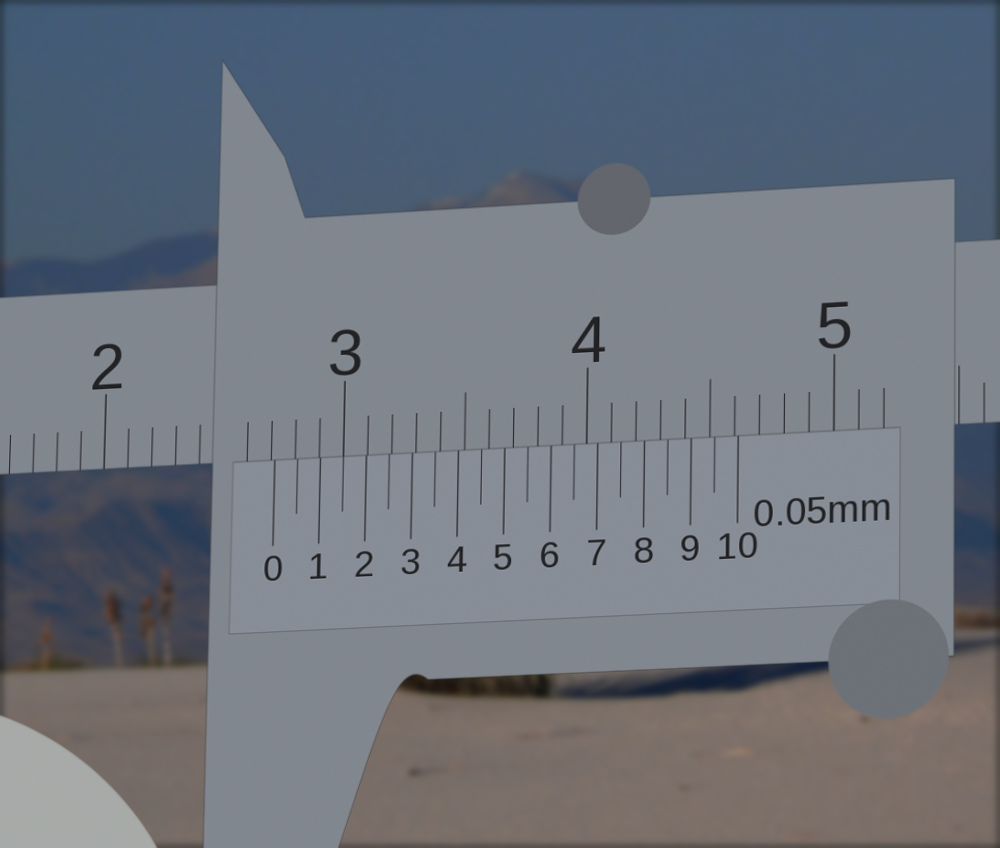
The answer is 27.15 mm
